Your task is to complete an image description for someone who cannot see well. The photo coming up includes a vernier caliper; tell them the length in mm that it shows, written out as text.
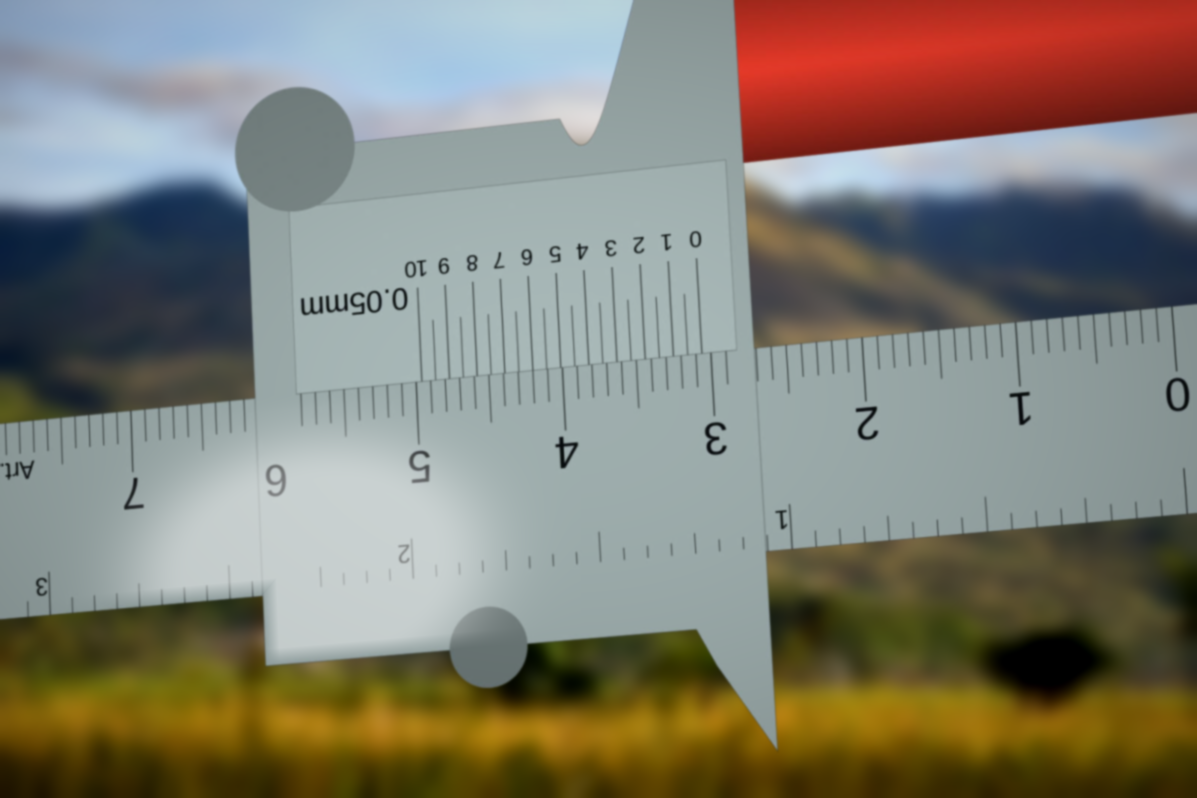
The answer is 30.6 mm
